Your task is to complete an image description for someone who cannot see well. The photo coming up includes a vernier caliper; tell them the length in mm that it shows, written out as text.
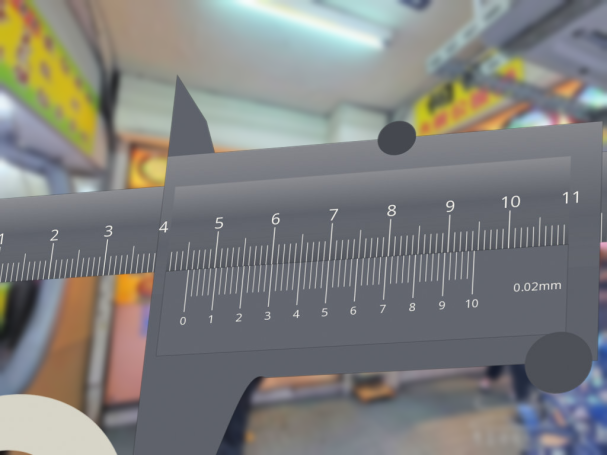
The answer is 45.4 mm
